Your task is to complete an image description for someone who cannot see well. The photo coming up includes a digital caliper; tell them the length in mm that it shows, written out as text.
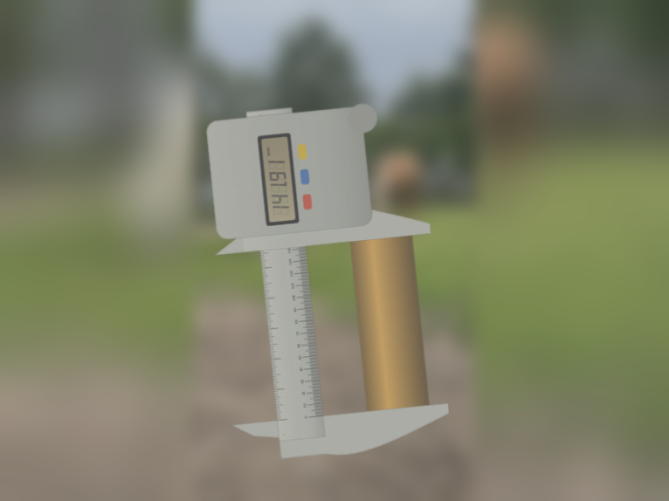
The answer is 141.91 mm
